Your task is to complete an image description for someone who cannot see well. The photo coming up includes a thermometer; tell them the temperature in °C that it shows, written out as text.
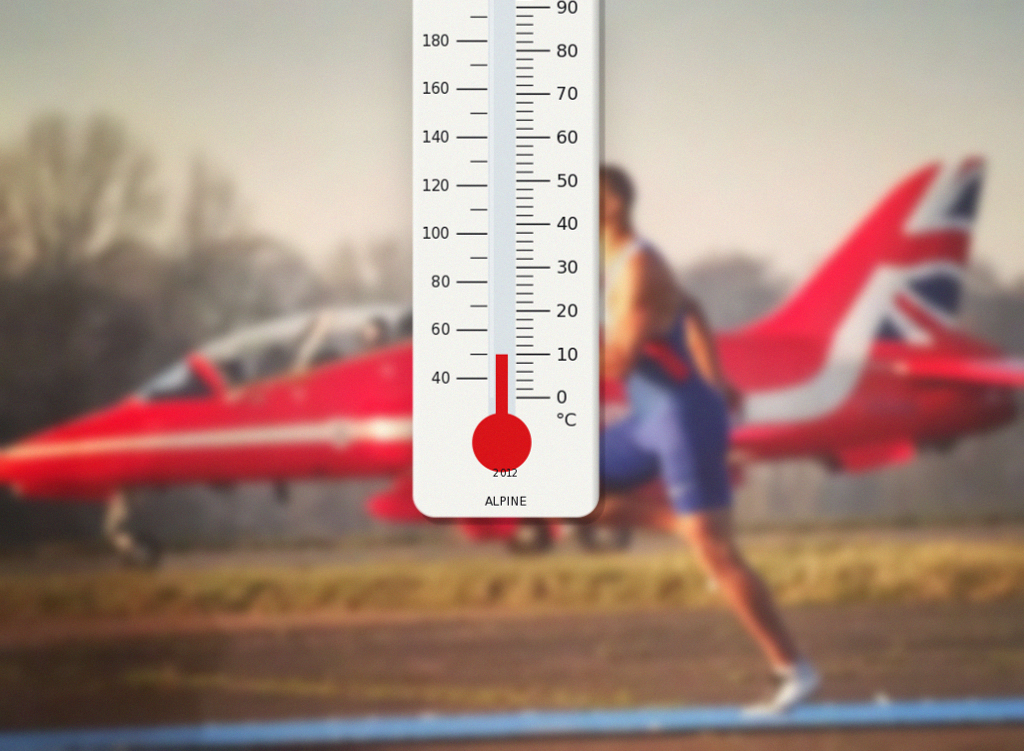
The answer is 10 °C
